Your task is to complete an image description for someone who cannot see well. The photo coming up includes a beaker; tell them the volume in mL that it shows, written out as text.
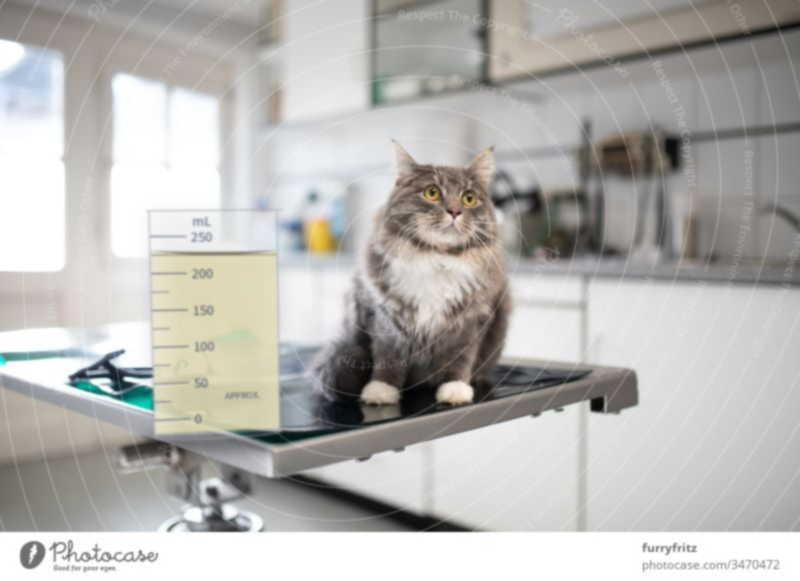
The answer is 225 mL
